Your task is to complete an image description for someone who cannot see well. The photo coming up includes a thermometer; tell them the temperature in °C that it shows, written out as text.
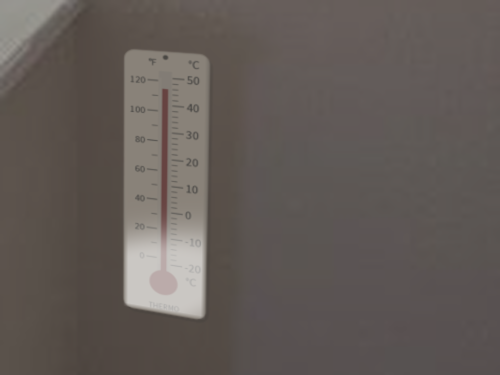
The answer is 46 °C
